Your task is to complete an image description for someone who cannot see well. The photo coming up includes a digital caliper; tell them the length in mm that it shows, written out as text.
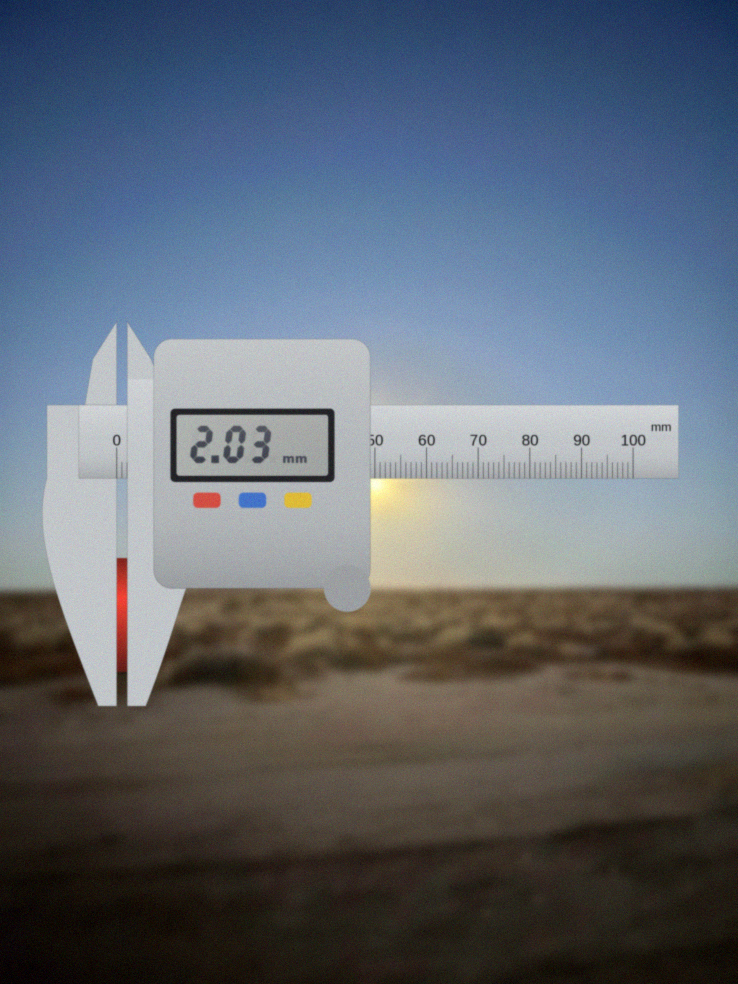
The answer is 2.03 mm
